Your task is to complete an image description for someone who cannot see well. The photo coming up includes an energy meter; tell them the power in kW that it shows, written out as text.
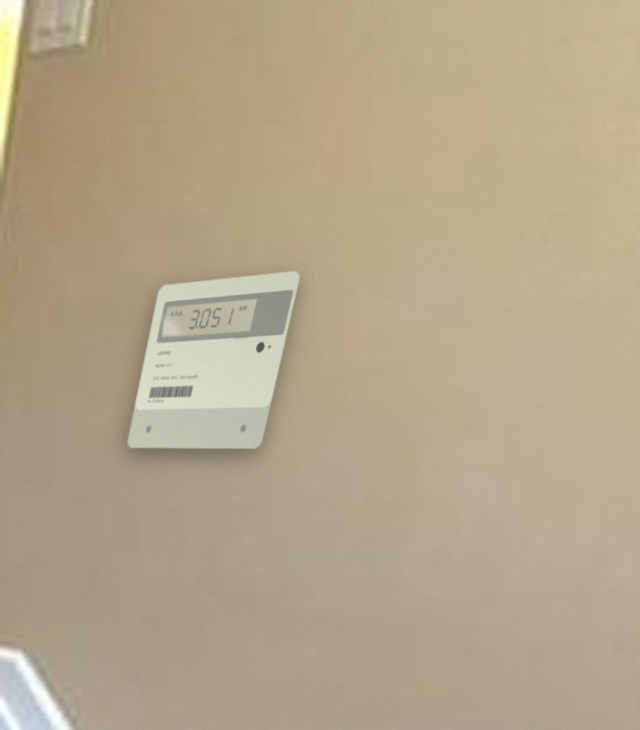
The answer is 3.051 kW
